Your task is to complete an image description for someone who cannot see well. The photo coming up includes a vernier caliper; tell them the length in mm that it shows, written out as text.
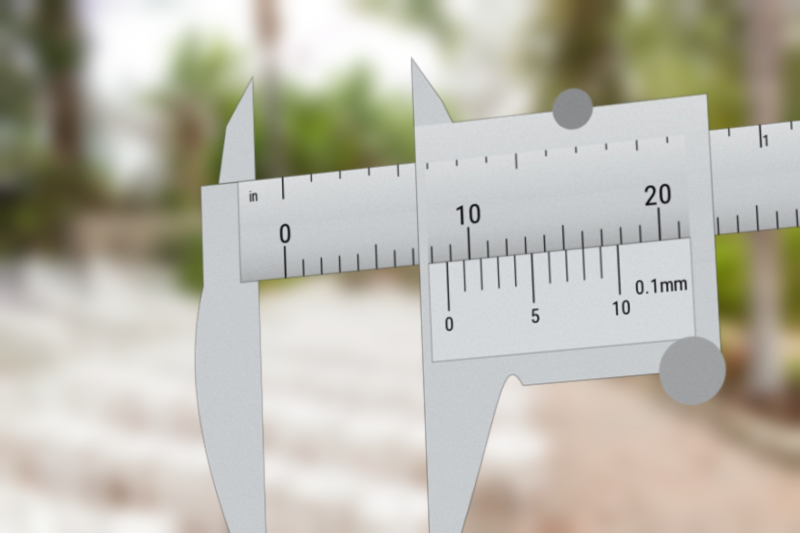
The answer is 8.8 mm
